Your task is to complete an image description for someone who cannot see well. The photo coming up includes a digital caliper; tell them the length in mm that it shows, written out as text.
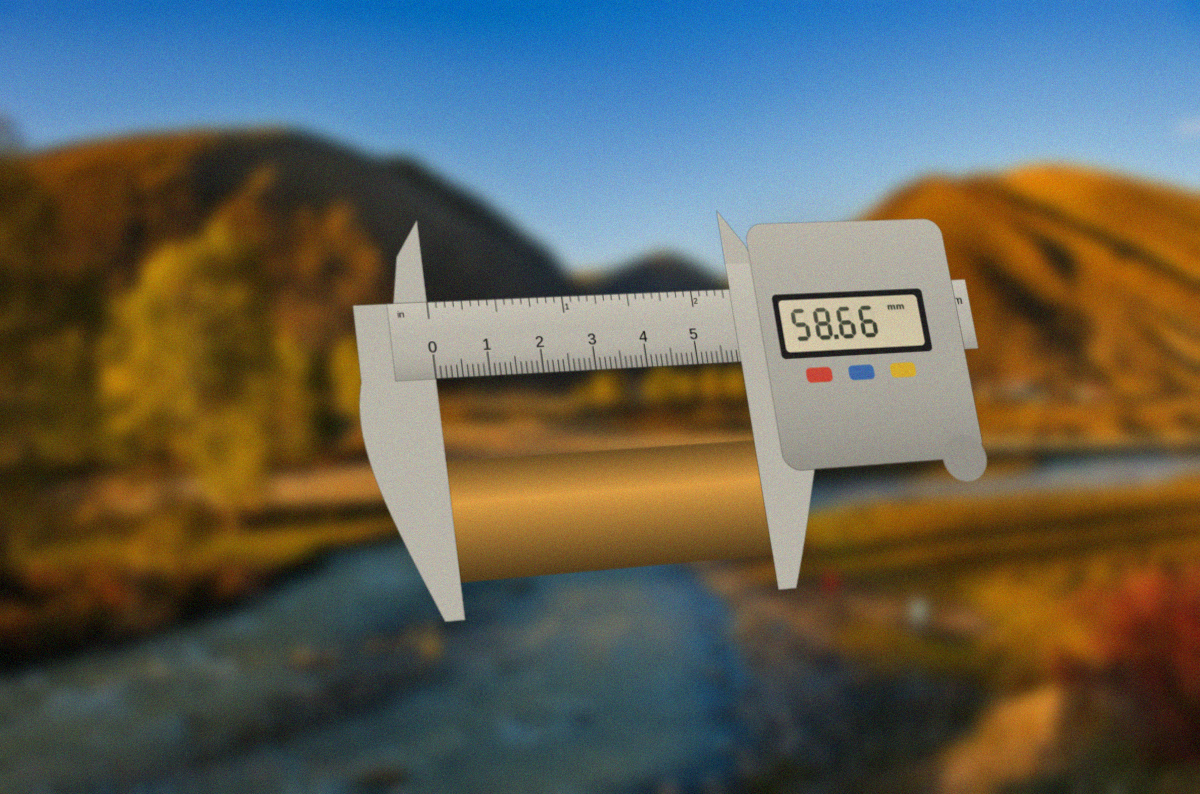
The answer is 58.66 mm
